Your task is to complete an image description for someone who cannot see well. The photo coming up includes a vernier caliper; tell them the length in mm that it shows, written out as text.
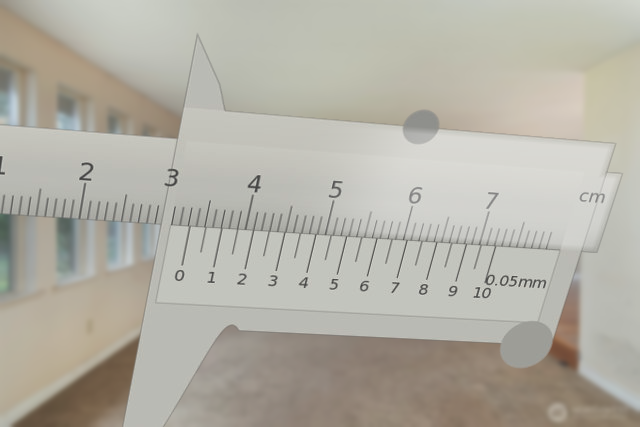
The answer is 33.2 mm
